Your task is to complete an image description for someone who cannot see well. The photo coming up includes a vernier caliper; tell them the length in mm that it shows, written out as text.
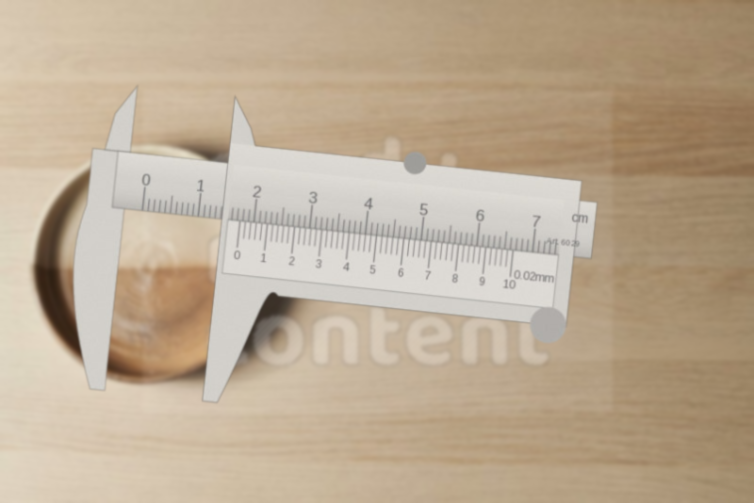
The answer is 17.5 mm
